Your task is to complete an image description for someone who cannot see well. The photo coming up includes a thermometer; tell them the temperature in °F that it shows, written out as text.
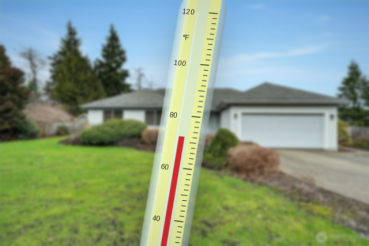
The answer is 72 °F
